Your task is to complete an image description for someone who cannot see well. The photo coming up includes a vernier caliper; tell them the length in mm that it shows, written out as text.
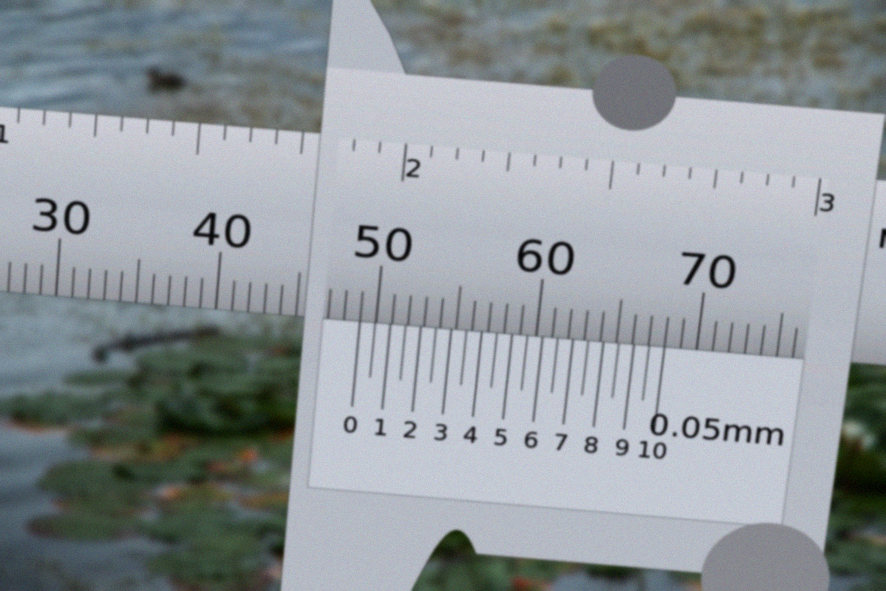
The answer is 49.0 mm
